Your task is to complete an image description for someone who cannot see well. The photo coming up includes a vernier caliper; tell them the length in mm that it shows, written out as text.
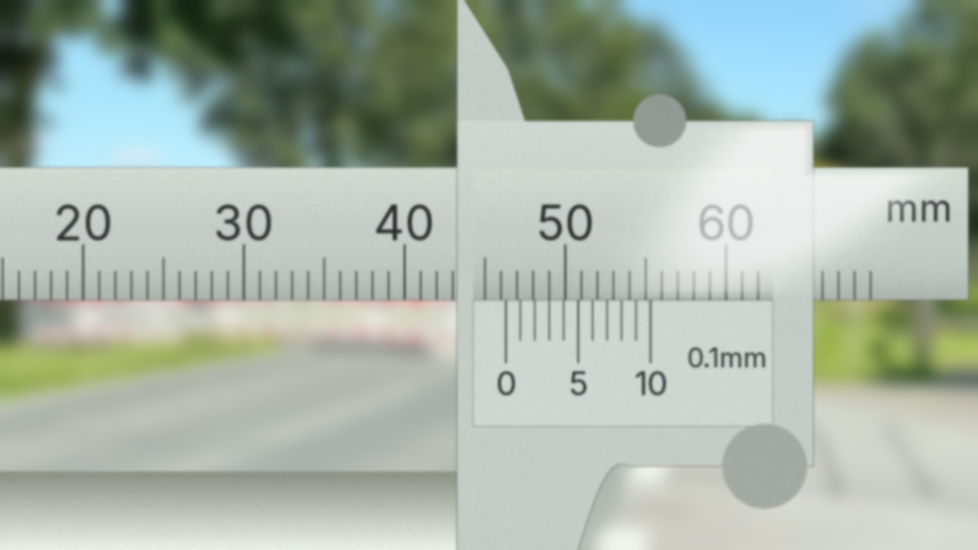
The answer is 46.3 mm
